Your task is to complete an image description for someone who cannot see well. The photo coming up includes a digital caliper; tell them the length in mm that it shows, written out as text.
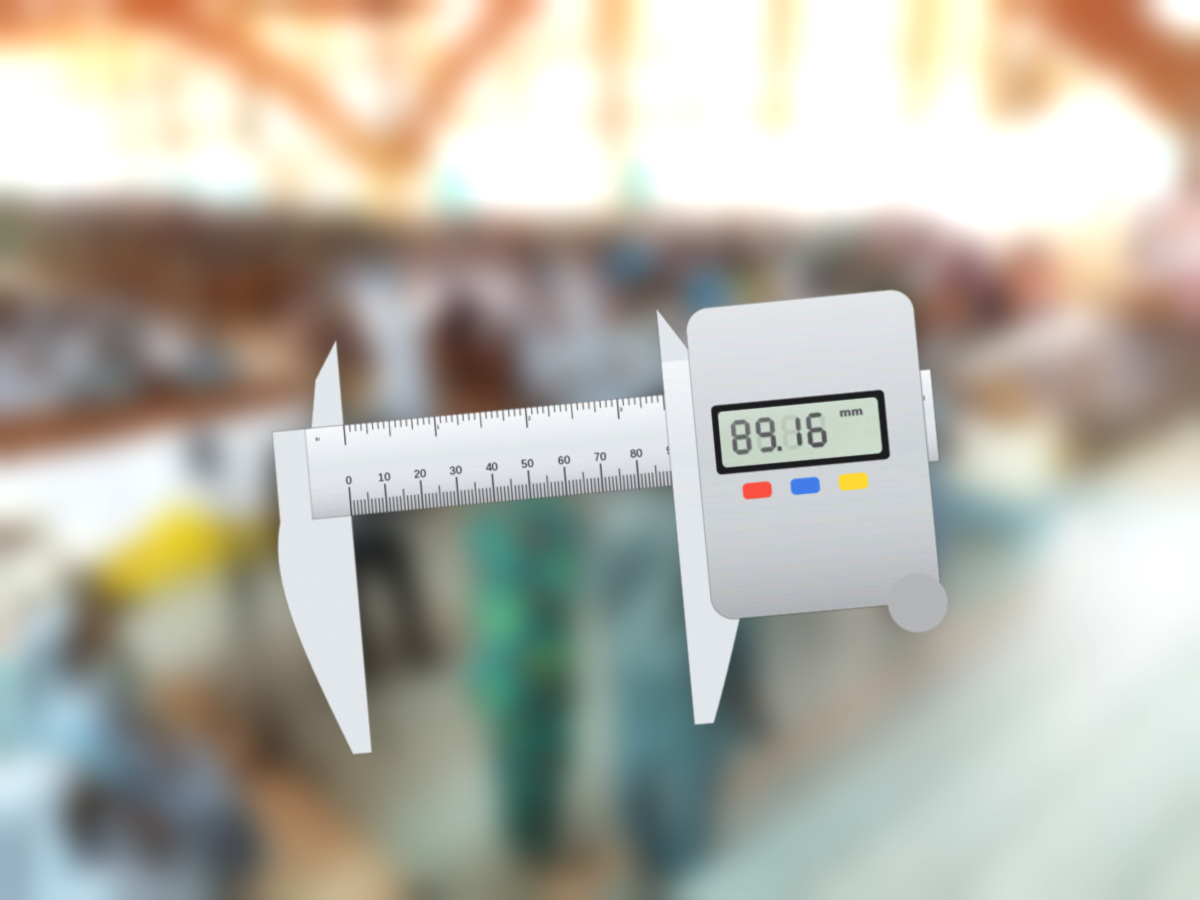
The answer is 89.16 mm
